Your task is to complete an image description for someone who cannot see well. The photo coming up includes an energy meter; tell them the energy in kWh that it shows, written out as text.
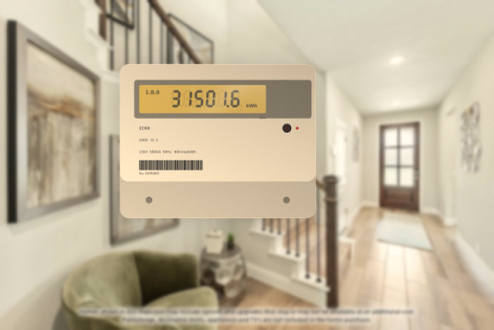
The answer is 31501.6 kWh
